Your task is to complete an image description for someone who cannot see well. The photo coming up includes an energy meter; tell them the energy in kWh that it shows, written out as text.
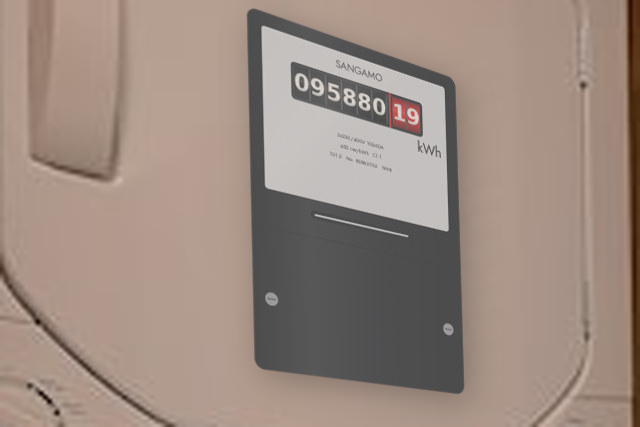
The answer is 95880.19 kWh
